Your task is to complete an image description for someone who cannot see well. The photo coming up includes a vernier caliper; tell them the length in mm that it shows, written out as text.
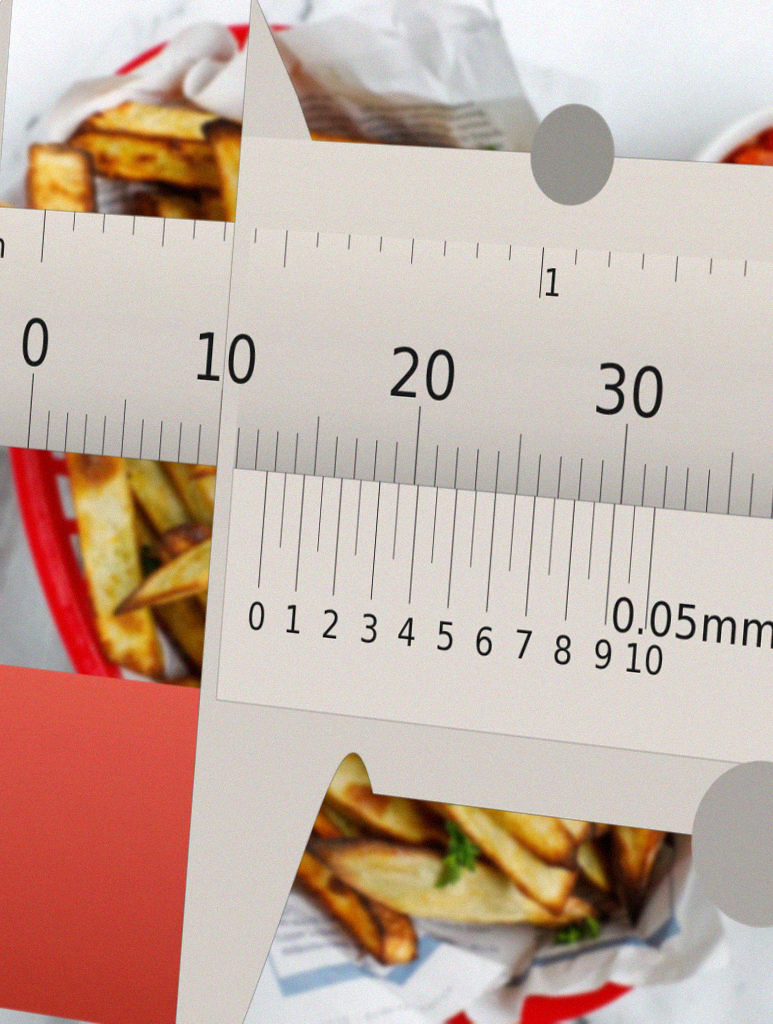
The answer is 12.6 mm
